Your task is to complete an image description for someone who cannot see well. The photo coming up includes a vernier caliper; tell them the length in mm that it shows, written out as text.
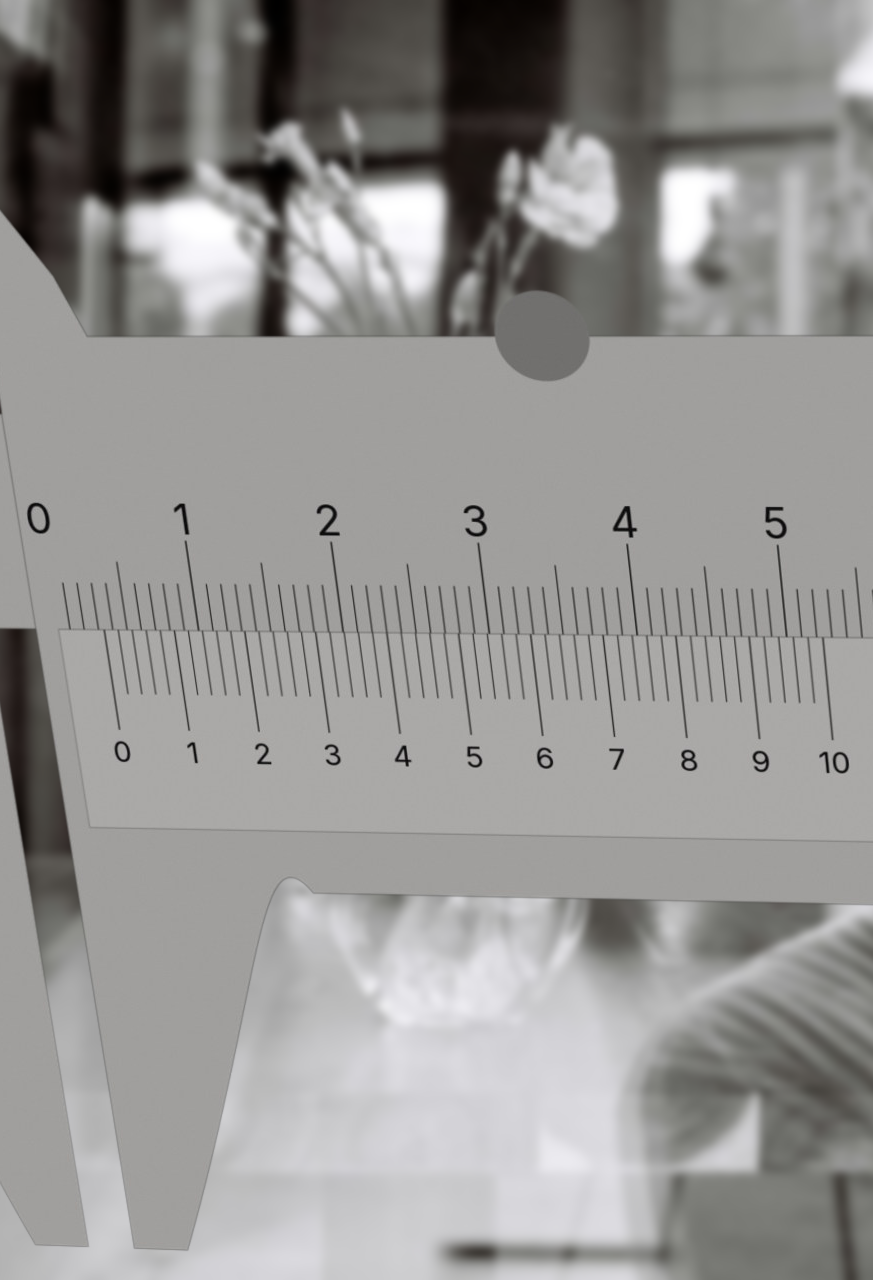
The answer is 3.4 mm
